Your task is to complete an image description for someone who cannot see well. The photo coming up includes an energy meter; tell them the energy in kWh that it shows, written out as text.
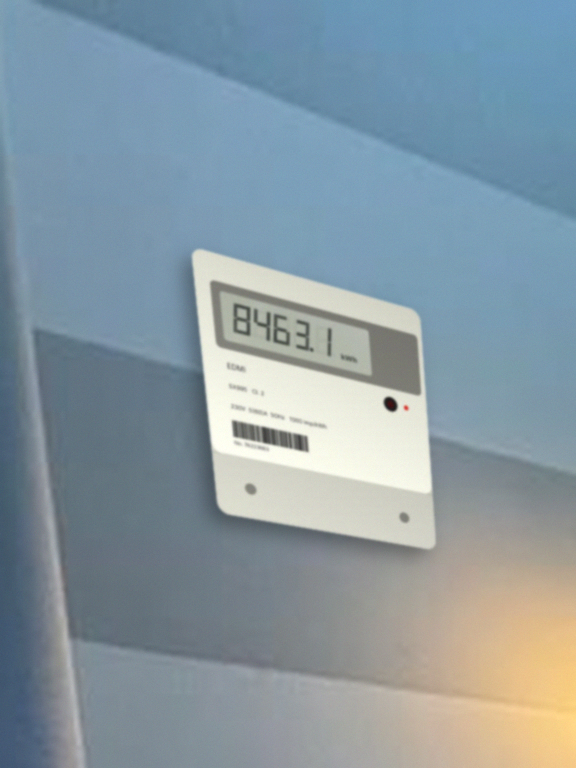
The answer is 8463.1 kWh
